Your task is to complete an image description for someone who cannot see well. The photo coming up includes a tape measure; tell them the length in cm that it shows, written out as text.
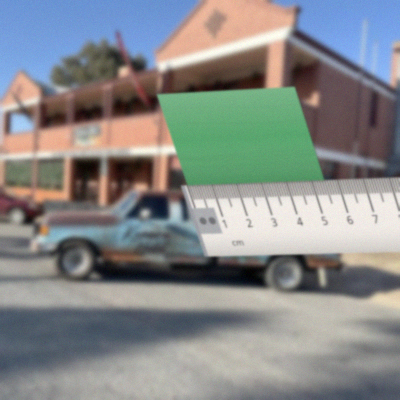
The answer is 5.5 cm
